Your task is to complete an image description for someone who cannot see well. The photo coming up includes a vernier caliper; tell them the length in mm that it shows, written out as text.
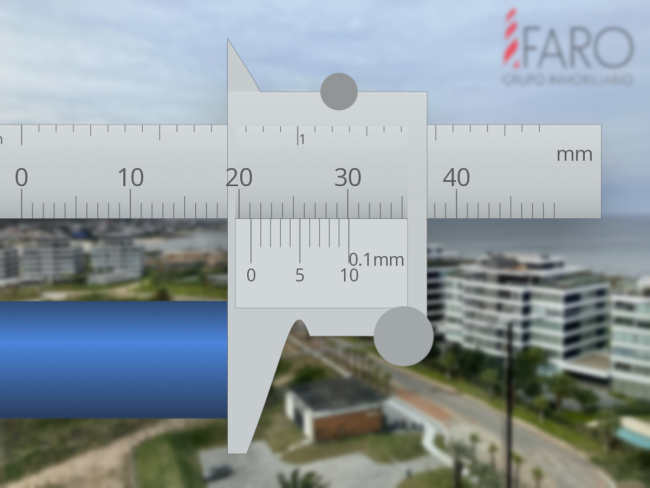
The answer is 21.1 mm
